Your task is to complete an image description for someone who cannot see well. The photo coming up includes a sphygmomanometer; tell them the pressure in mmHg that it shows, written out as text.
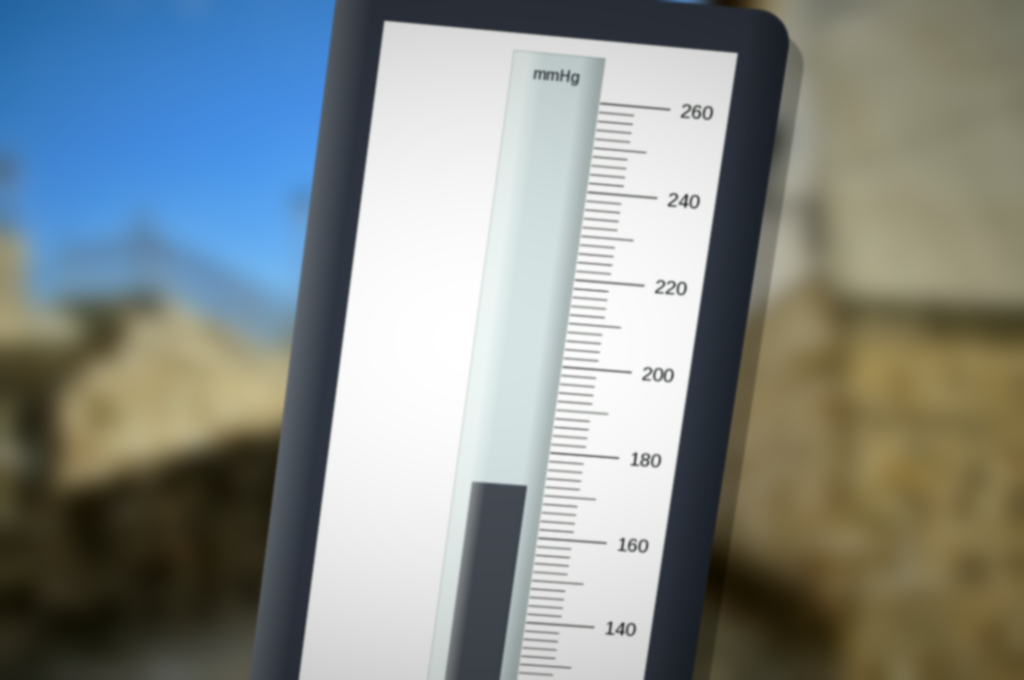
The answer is 172 mmHg
